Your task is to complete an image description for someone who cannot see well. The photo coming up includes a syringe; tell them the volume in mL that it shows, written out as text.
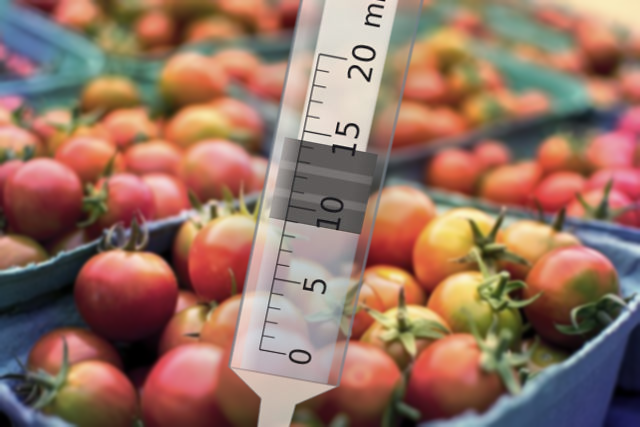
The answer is 9 mL
